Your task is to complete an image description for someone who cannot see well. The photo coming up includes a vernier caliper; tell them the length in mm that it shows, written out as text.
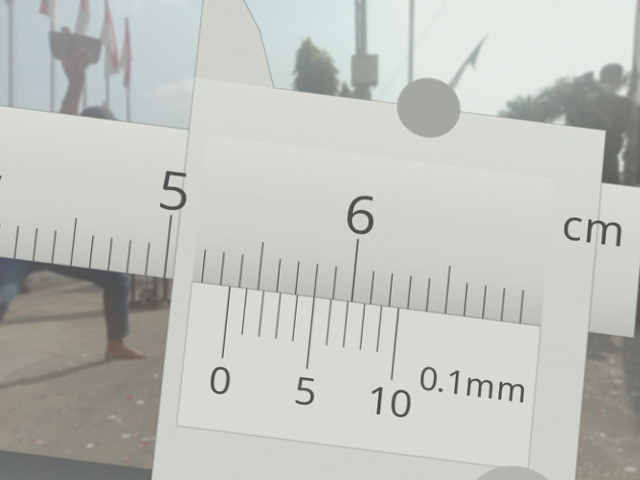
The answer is 53.5 mm
